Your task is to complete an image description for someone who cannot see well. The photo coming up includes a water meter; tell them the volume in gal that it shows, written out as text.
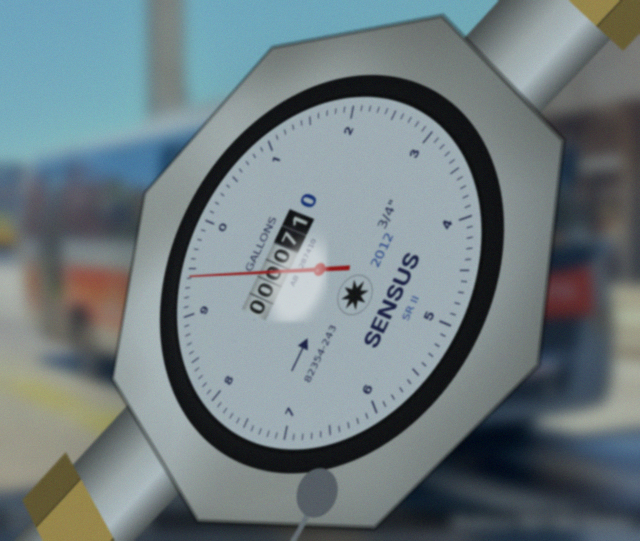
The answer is 709.4 gal
